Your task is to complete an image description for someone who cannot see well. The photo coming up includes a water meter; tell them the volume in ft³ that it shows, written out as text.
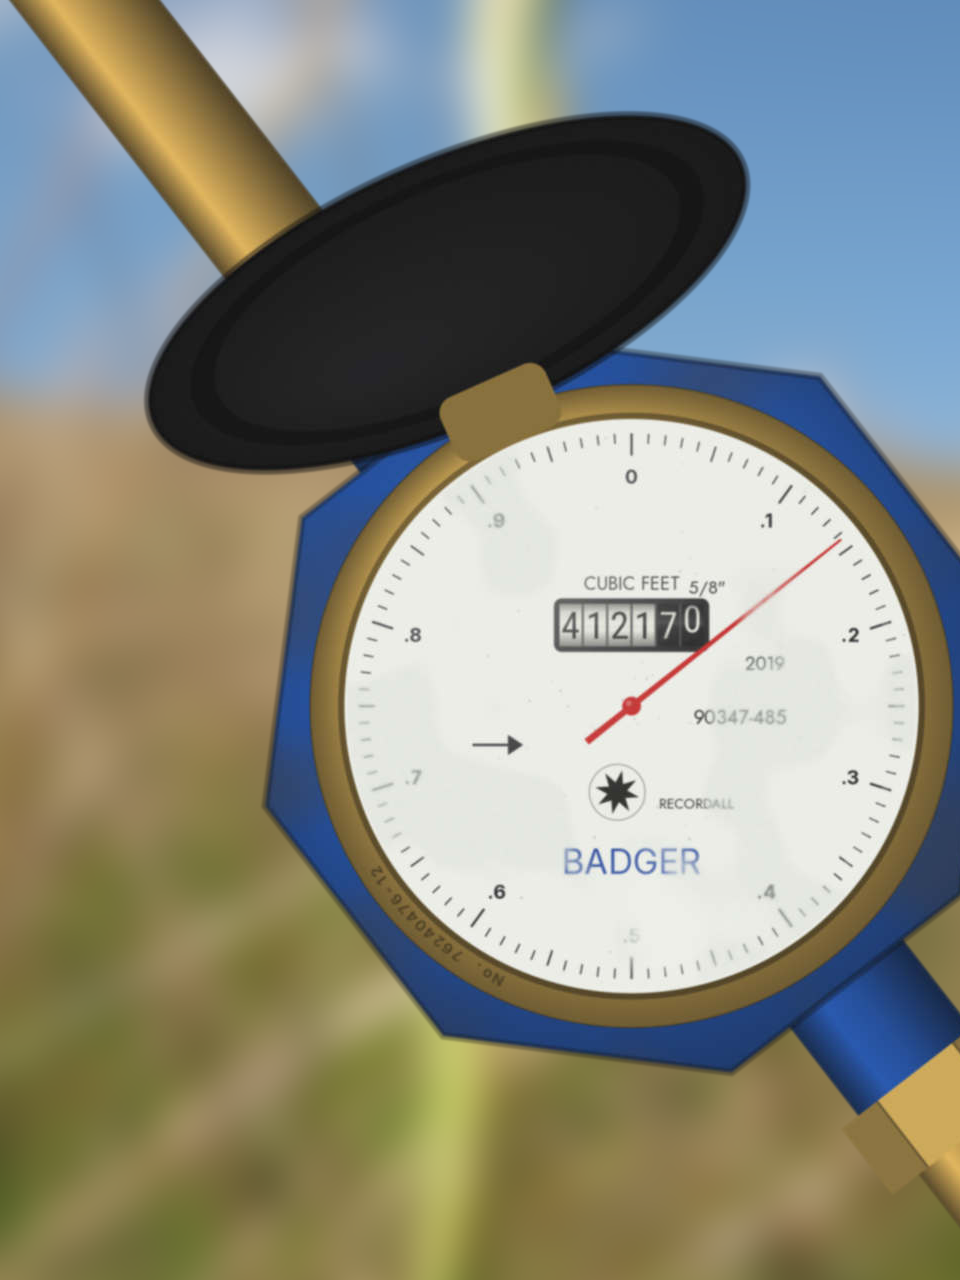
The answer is 412170.14 ft³
